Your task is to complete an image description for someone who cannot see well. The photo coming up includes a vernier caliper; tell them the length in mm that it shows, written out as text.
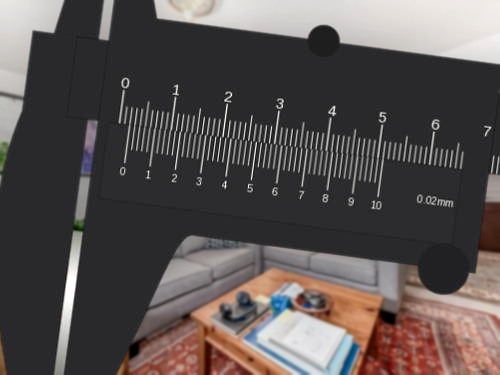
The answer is 2.0 mm
